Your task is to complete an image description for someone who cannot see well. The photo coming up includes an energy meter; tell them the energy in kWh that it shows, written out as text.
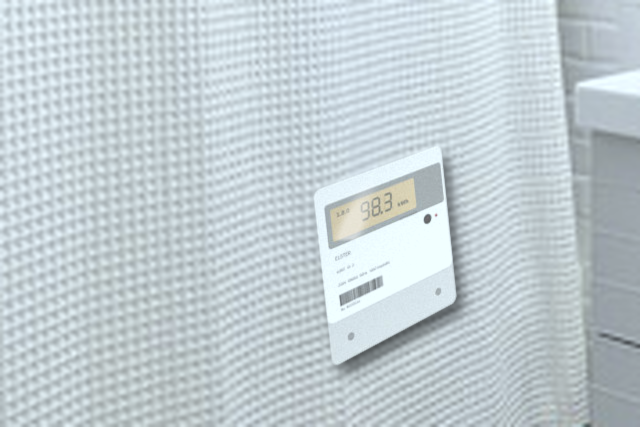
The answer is 98.3 kWh
